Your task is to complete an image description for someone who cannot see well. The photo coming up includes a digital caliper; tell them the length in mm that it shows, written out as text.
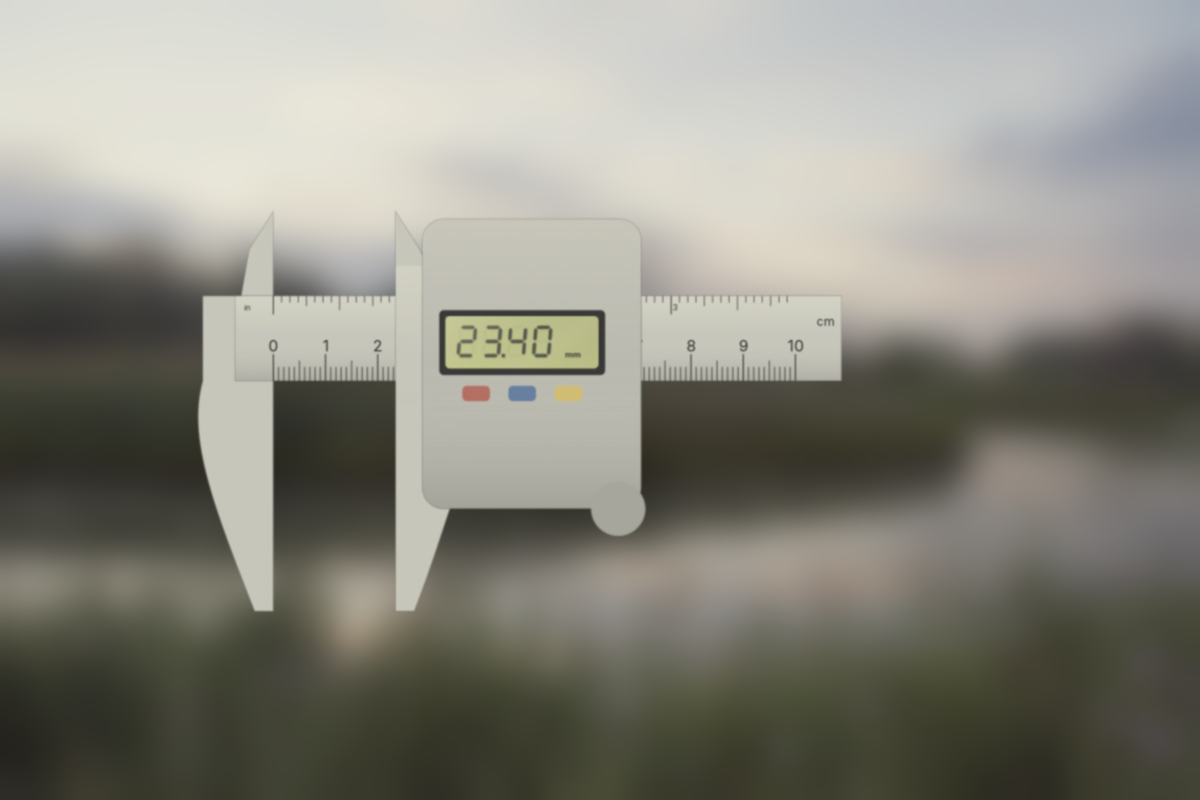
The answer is 23.40 mm
